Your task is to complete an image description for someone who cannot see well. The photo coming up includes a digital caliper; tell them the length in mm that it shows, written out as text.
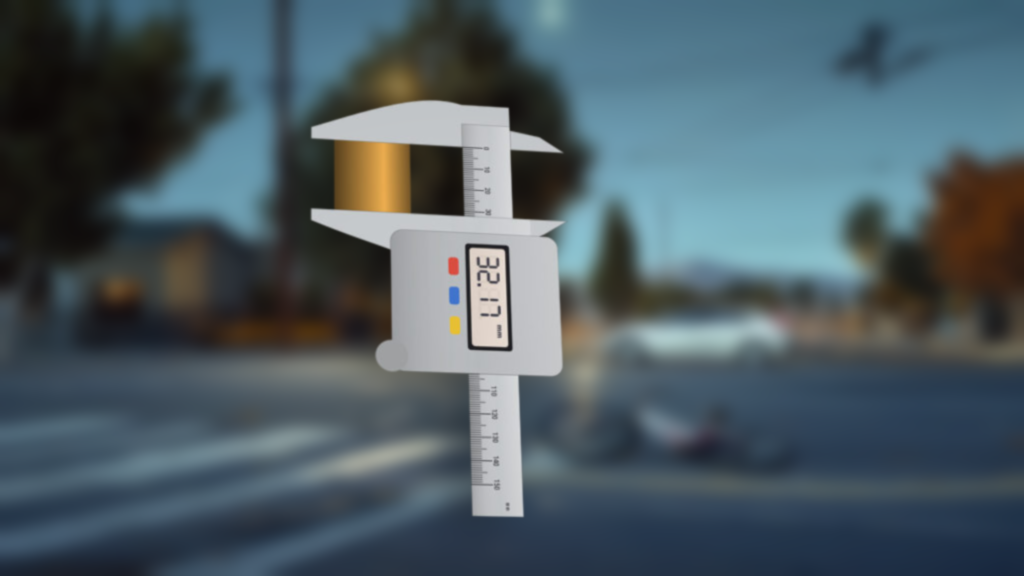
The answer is 32.17 mm
